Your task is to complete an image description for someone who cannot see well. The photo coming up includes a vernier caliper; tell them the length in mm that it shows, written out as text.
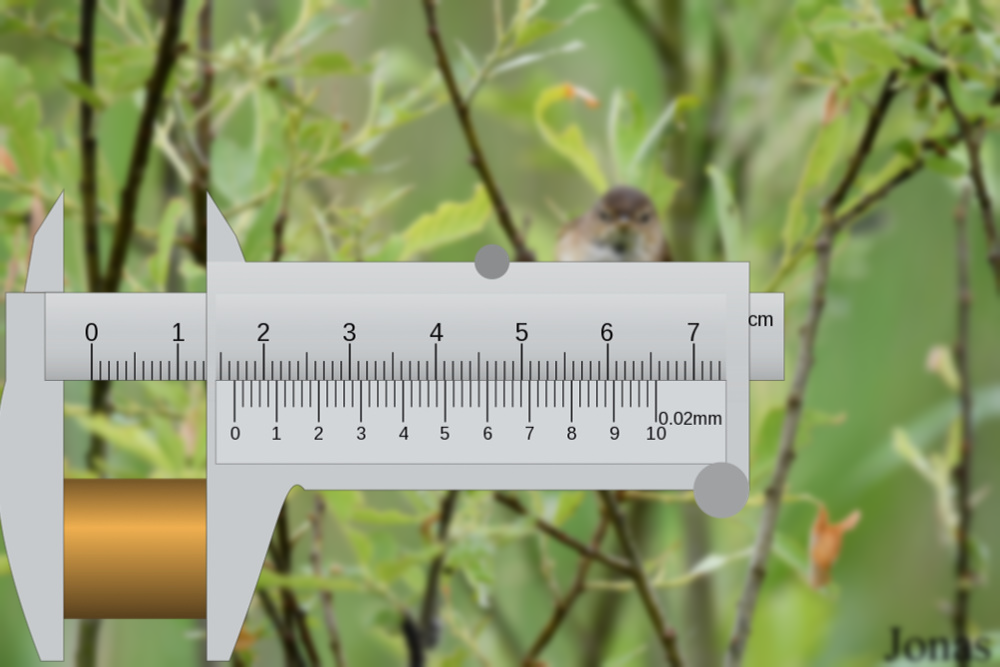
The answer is 16.6 mm
